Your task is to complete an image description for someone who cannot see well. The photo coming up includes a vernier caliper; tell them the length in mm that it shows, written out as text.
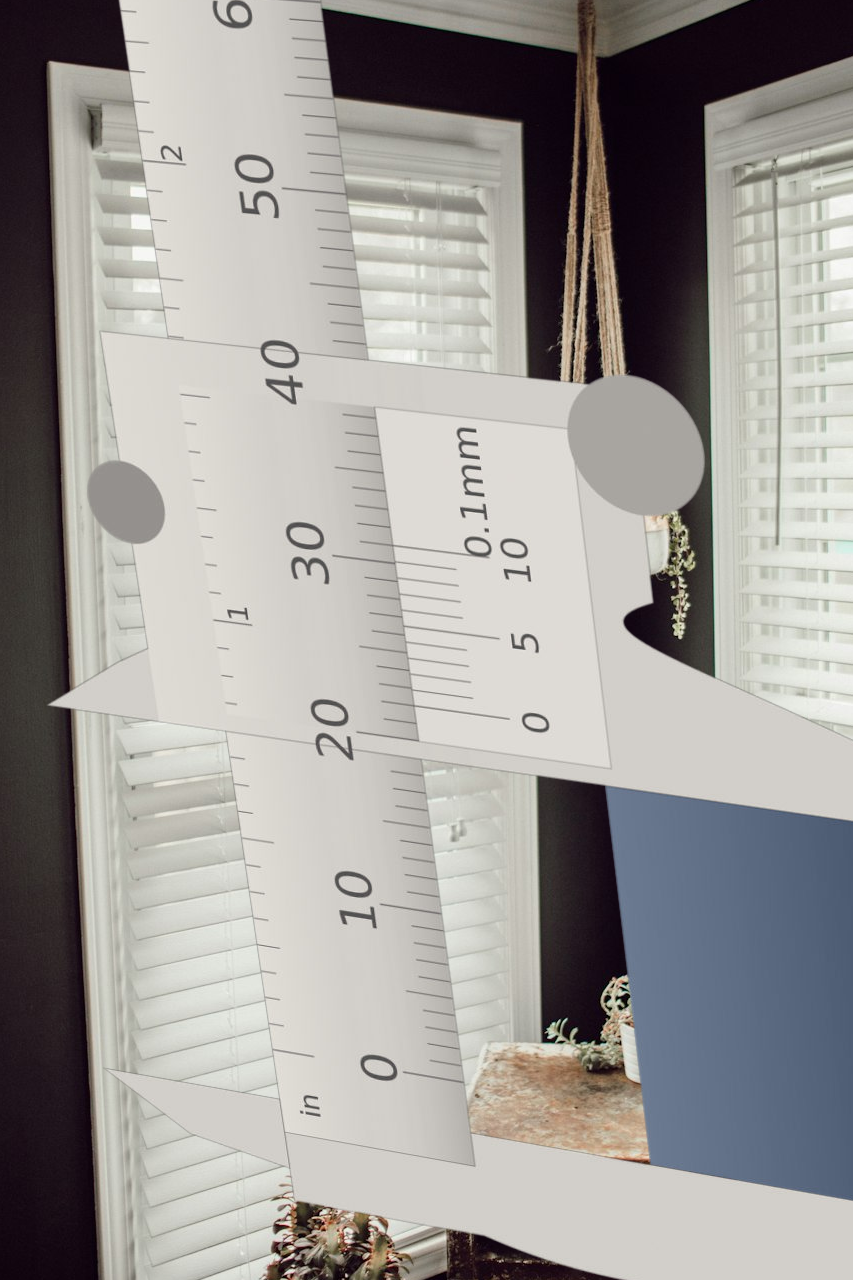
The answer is 22.0 mm
